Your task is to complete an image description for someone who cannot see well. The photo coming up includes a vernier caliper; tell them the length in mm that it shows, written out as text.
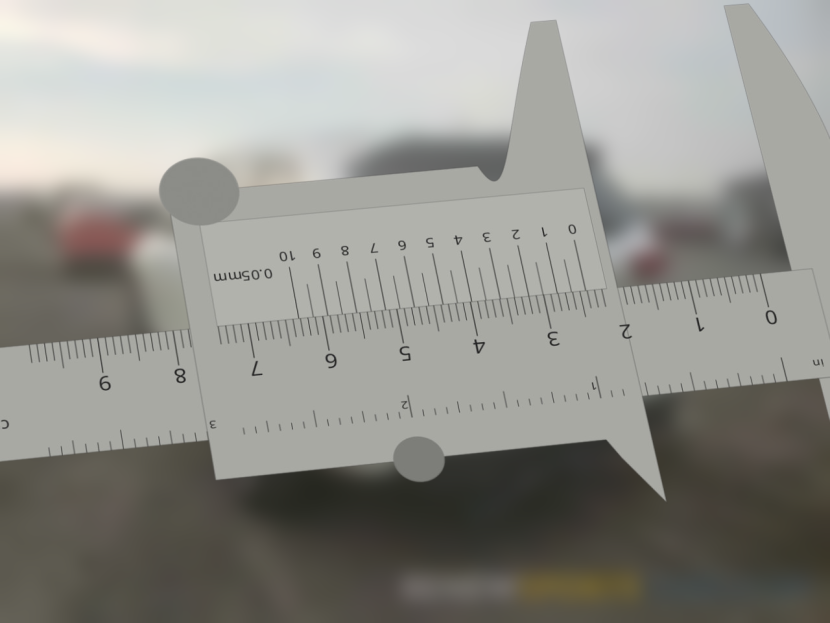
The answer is 24.2 mm
